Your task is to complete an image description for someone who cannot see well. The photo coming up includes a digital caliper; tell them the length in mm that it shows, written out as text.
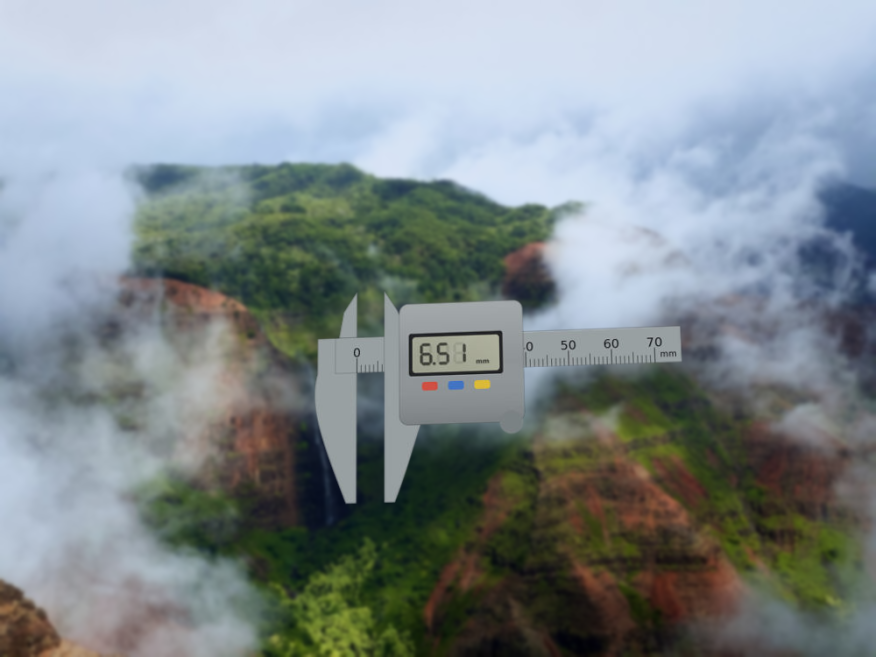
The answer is 6.51 mm
